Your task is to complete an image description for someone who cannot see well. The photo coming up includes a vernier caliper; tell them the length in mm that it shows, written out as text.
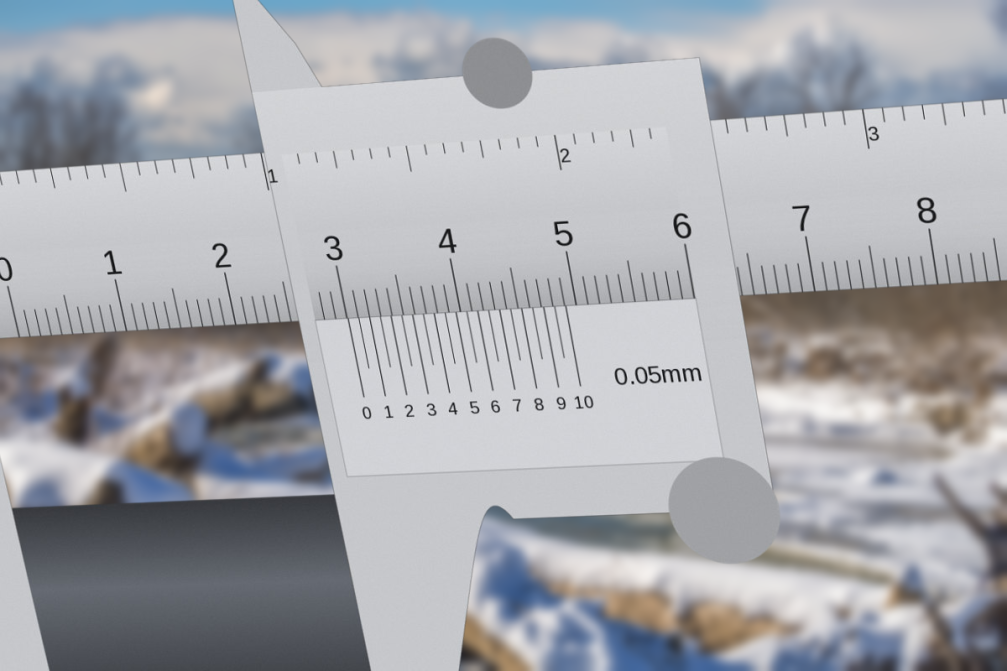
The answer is 30.1 mm
